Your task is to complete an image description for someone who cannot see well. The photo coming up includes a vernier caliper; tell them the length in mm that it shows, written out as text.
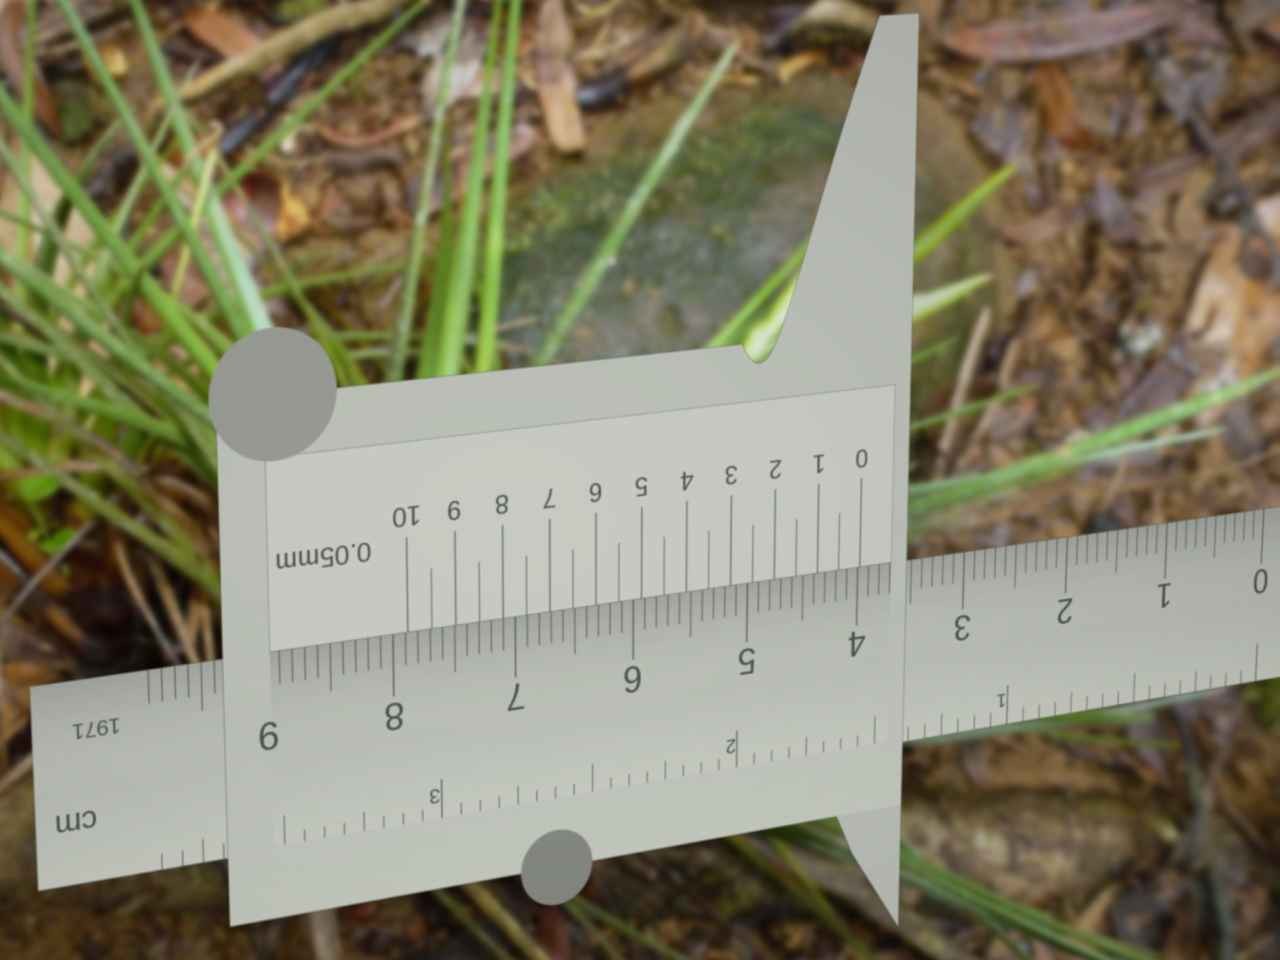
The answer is 39.8 mm
